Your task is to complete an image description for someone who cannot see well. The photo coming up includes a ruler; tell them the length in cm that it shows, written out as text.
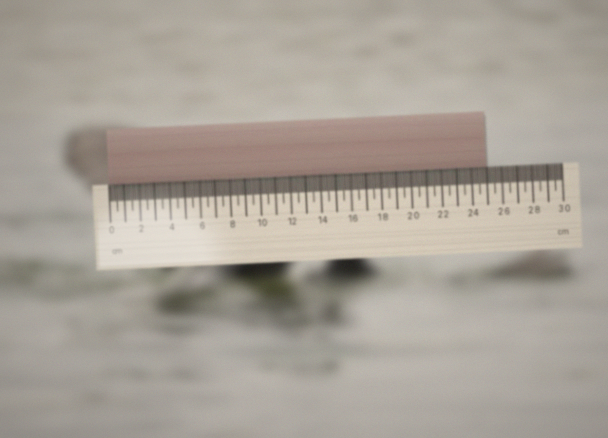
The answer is 25 cm
